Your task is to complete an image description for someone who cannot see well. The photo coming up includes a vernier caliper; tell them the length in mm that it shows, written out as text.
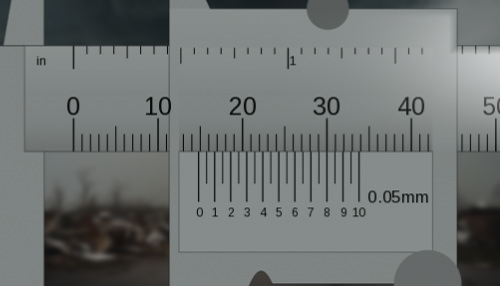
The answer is 14.8 mm
